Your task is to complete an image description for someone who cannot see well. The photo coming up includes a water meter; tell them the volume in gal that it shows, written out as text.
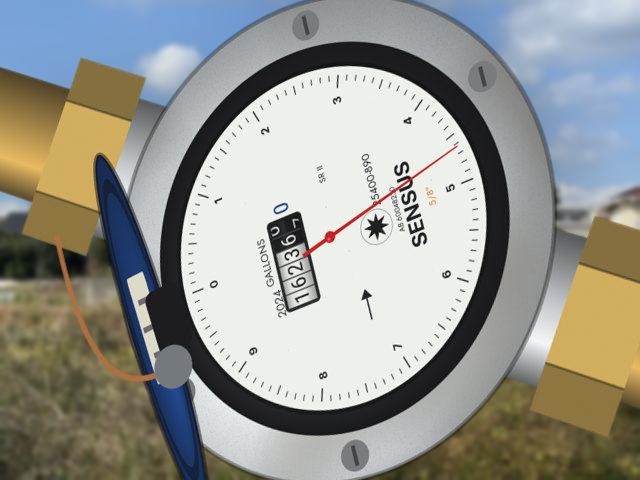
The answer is 1623664.6 gal
